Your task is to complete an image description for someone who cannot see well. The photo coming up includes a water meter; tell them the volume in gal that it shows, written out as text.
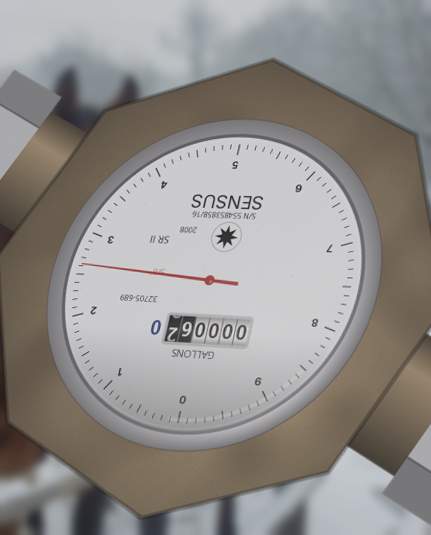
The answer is 622.6 gal
